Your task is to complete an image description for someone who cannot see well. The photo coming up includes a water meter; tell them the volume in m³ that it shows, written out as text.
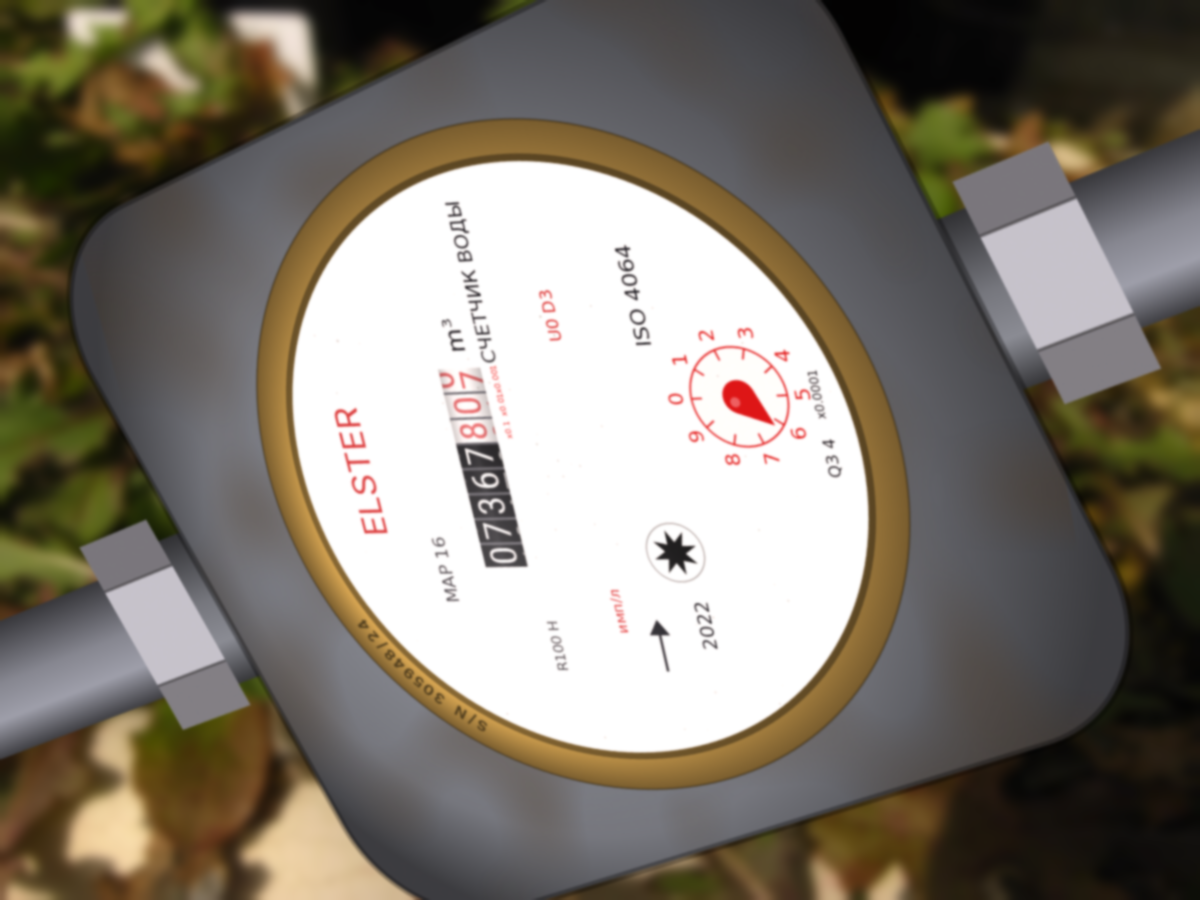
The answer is 7367.8066 m³
